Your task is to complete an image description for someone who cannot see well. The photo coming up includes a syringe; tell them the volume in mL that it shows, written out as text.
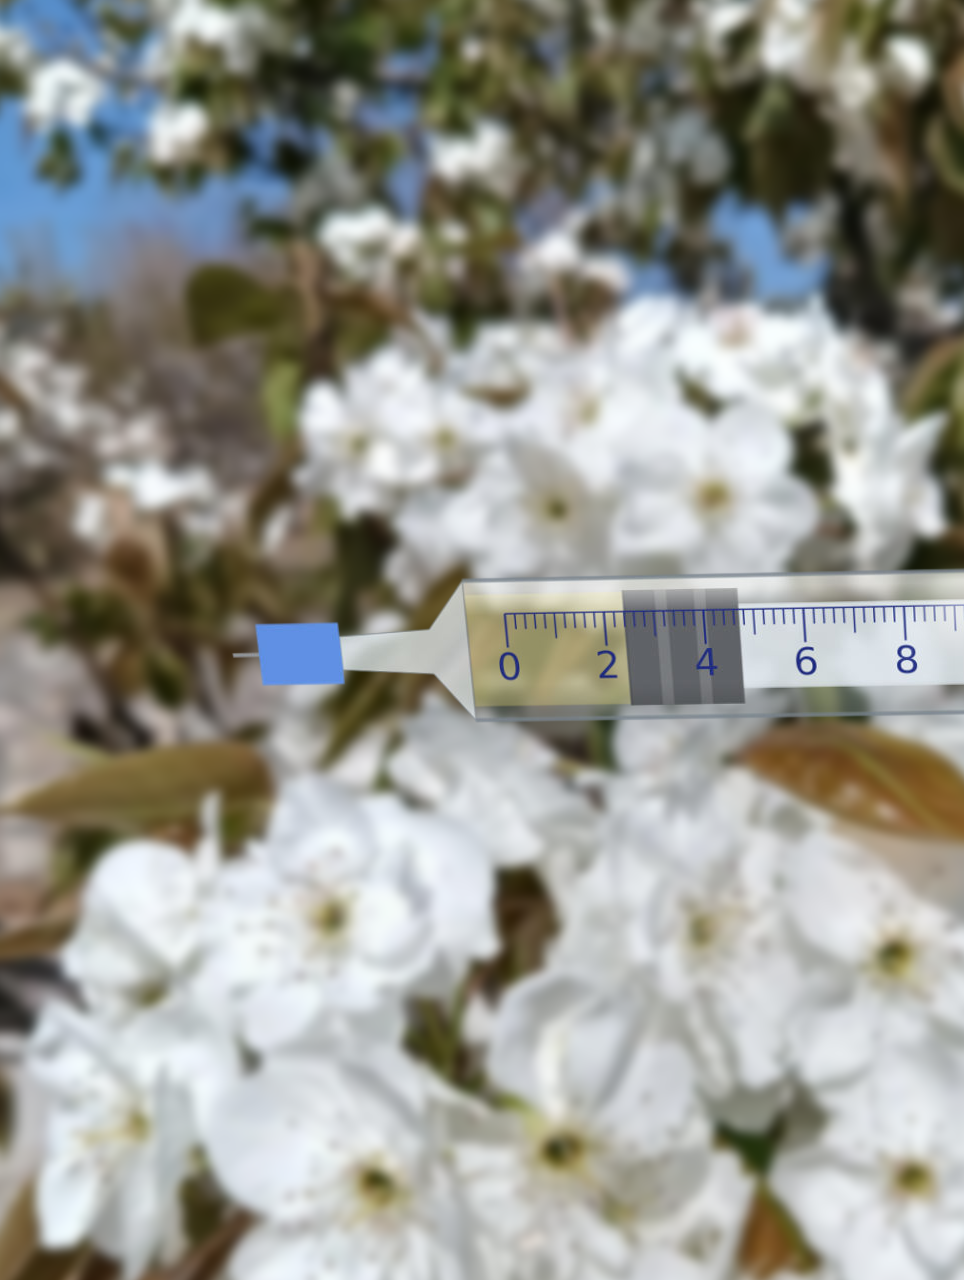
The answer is 2.4 mL
